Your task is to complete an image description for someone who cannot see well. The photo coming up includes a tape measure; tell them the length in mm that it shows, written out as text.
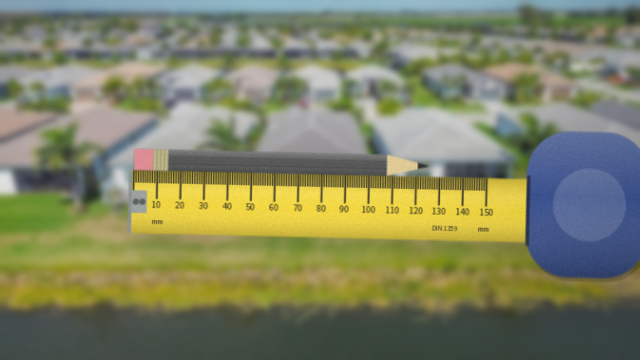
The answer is 125 mm
